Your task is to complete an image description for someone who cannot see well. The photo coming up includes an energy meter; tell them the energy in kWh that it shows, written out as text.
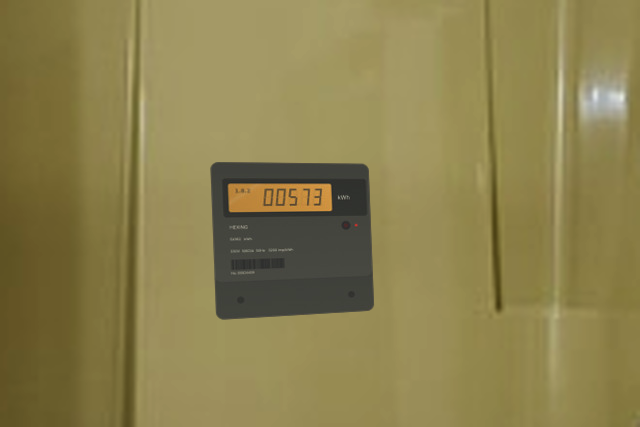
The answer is 573 kWh
